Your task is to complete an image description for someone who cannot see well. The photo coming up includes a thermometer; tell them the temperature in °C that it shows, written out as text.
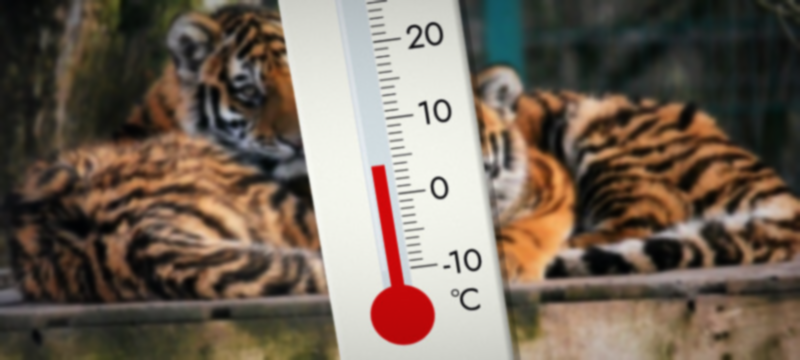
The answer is 4 °C
